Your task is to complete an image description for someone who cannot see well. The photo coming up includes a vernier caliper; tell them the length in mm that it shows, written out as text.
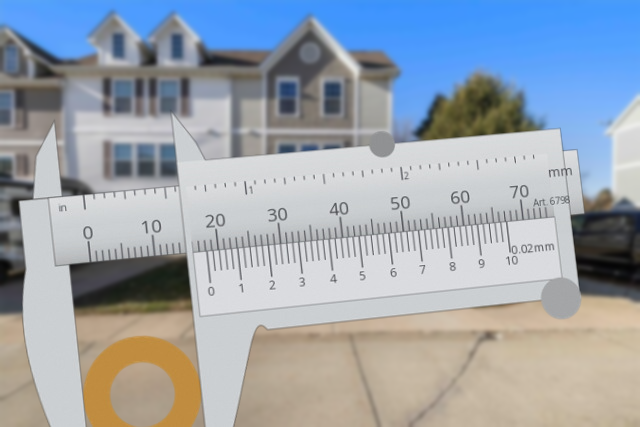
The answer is 18.2 mm
